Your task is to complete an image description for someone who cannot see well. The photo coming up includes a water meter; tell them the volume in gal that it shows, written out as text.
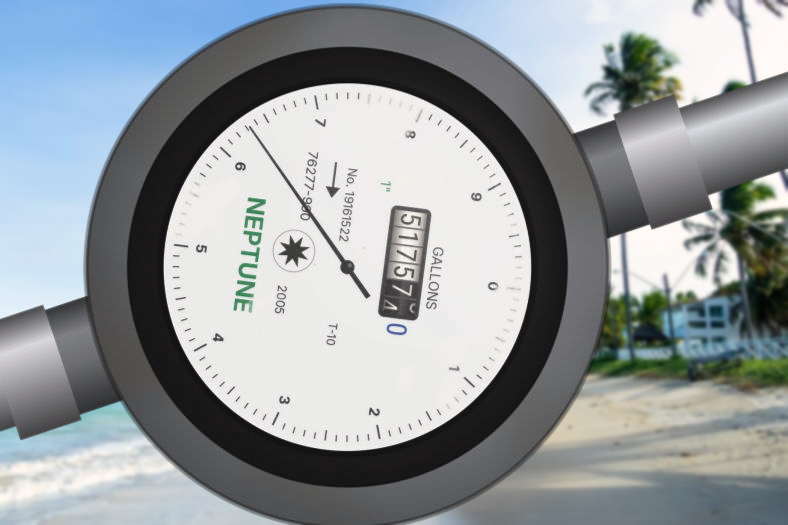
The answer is 5175736.3 gal
